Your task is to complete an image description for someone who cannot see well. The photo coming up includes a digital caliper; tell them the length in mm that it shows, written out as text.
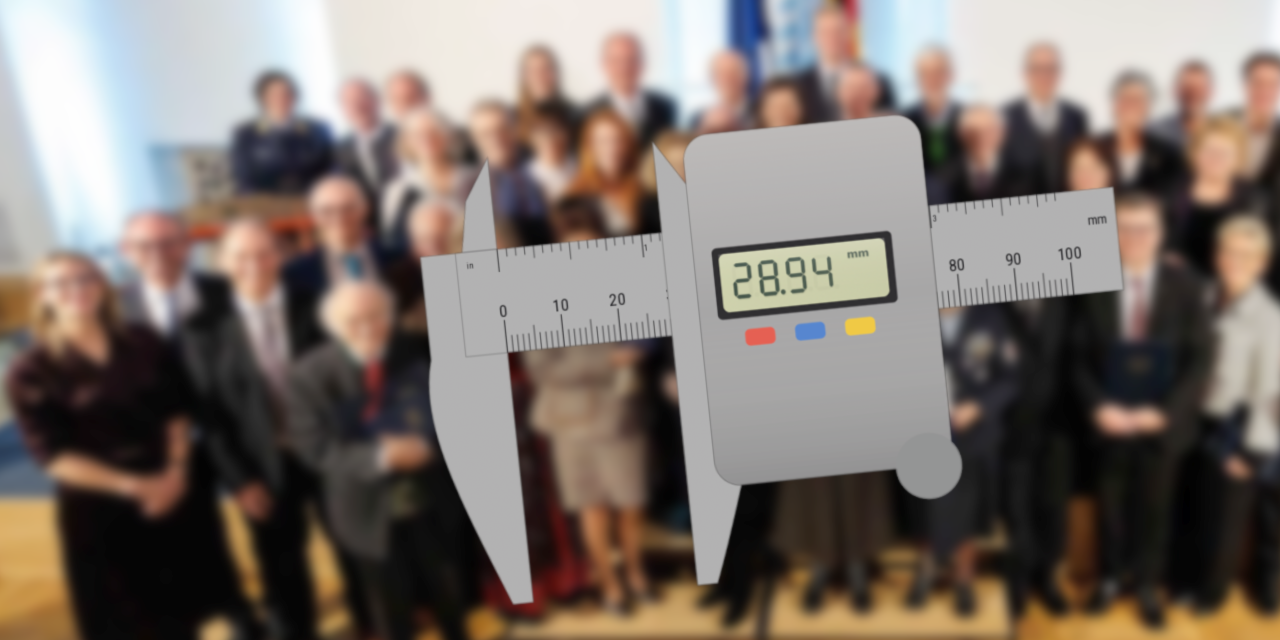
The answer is 28.94 mm
